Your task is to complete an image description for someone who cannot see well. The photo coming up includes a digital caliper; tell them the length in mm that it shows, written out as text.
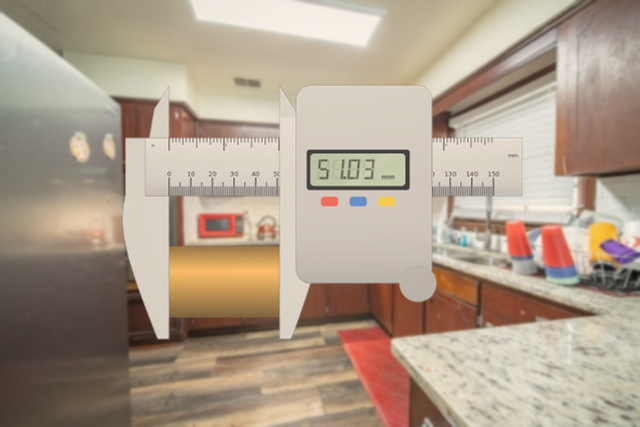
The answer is 51.03 mm
